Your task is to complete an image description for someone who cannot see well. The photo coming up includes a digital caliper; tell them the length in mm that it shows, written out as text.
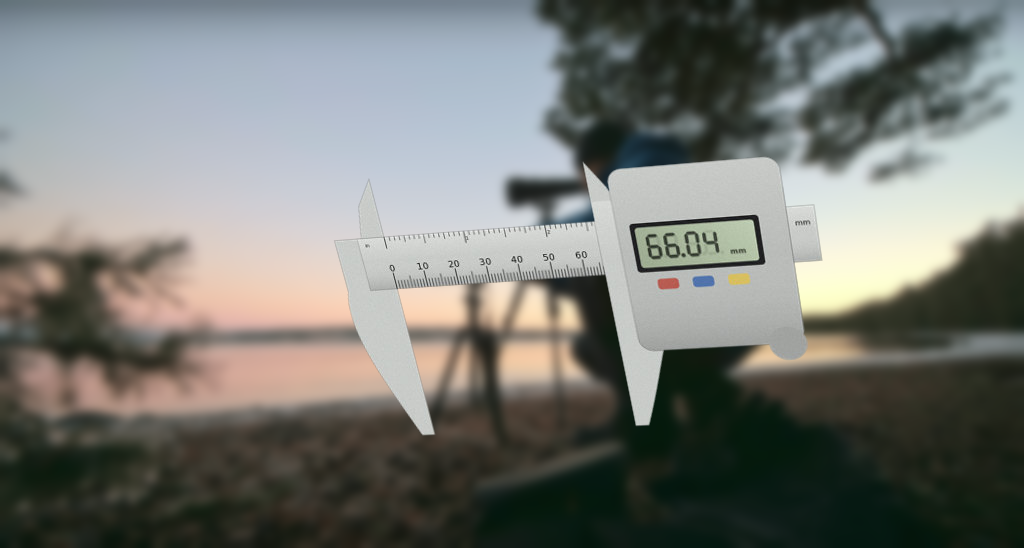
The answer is 66.04 mm
